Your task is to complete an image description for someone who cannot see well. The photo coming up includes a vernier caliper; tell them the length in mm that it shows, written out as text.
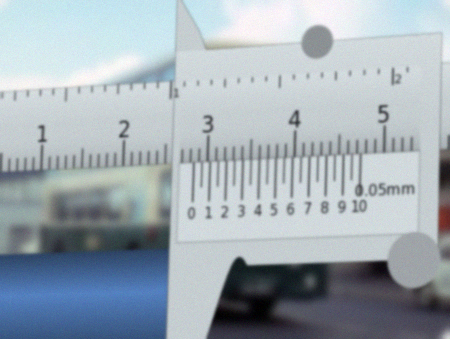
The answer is 28.4 mm
